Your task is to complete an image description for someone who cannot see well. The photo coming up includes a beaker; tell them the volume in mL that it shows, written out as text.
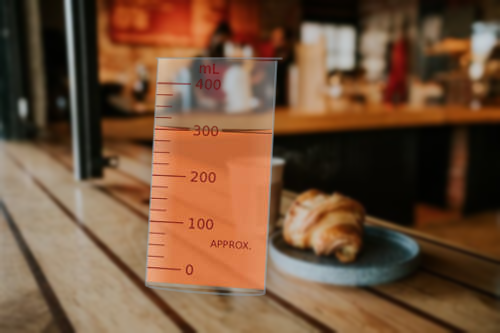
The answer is 300 mL
